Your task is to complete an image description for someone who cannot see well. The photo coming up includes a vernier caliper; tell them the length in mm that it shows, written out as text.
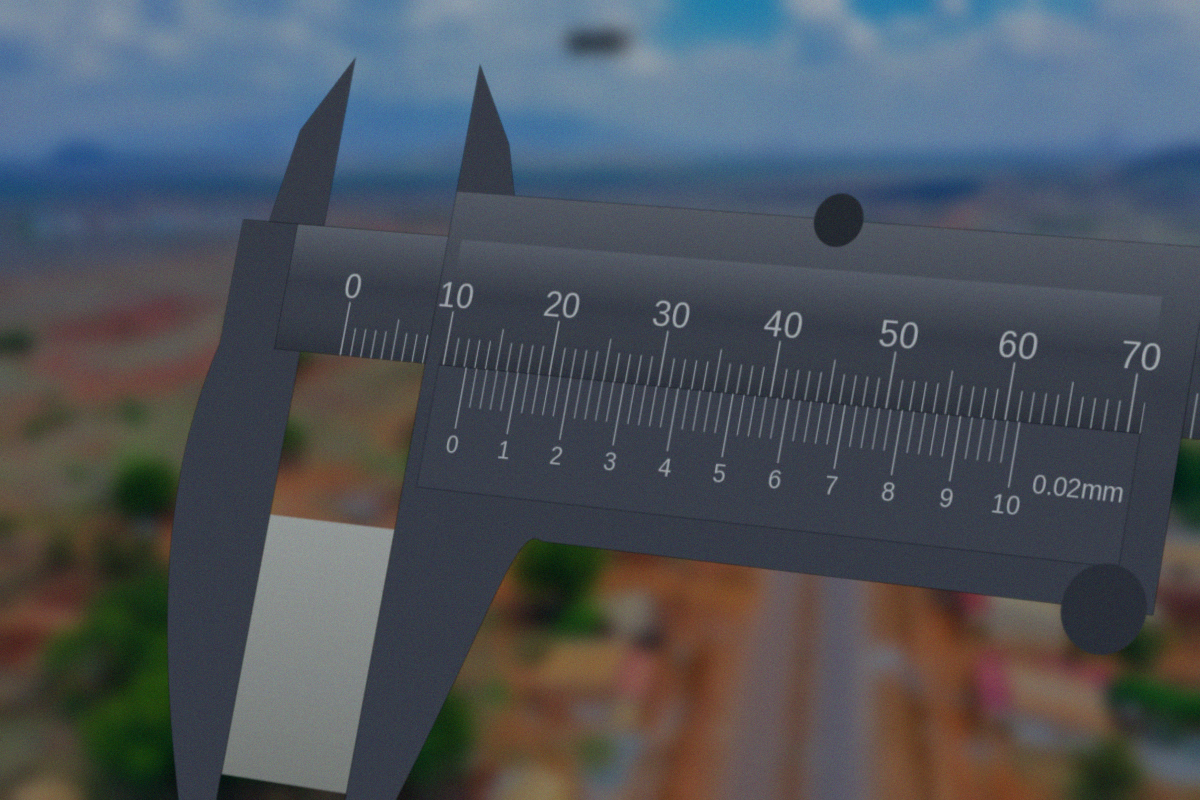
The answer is 12.2 mm
